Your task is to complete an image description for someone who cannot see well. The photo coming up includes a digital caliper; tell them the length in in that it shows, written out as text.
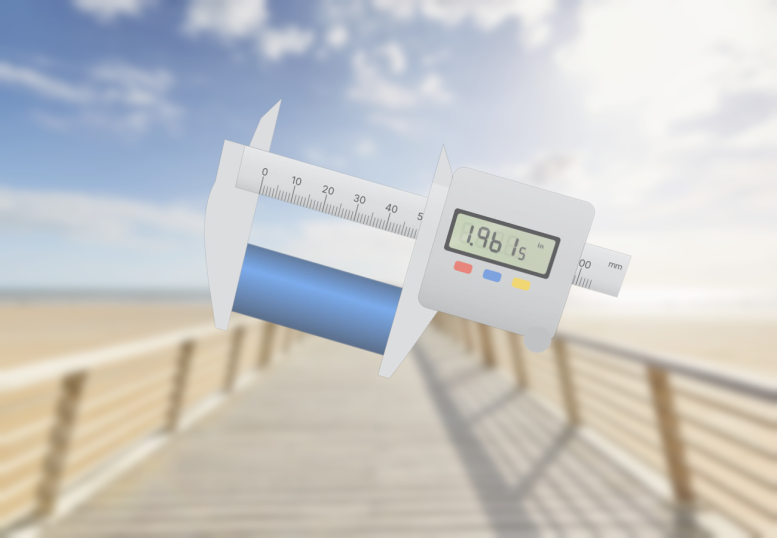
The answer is 1.9615 in
